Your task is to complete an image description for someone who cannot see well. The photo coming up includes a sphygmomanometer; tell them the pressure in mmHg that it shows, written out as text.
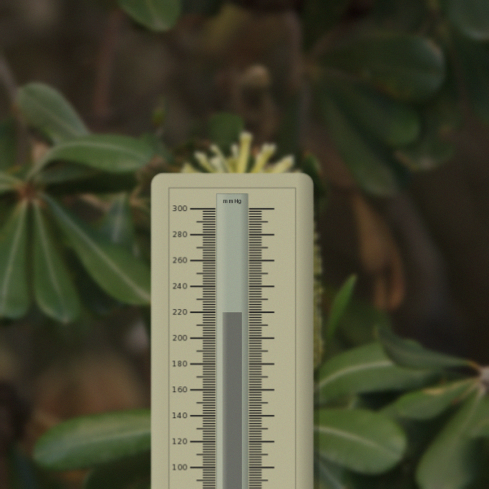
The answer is 220 mmHg
